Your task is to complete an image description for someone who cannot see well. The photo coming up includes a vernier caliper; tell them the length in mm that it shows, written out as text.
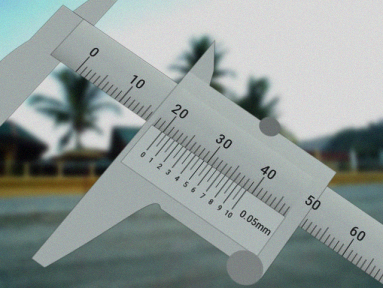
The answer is 19.8 mm
